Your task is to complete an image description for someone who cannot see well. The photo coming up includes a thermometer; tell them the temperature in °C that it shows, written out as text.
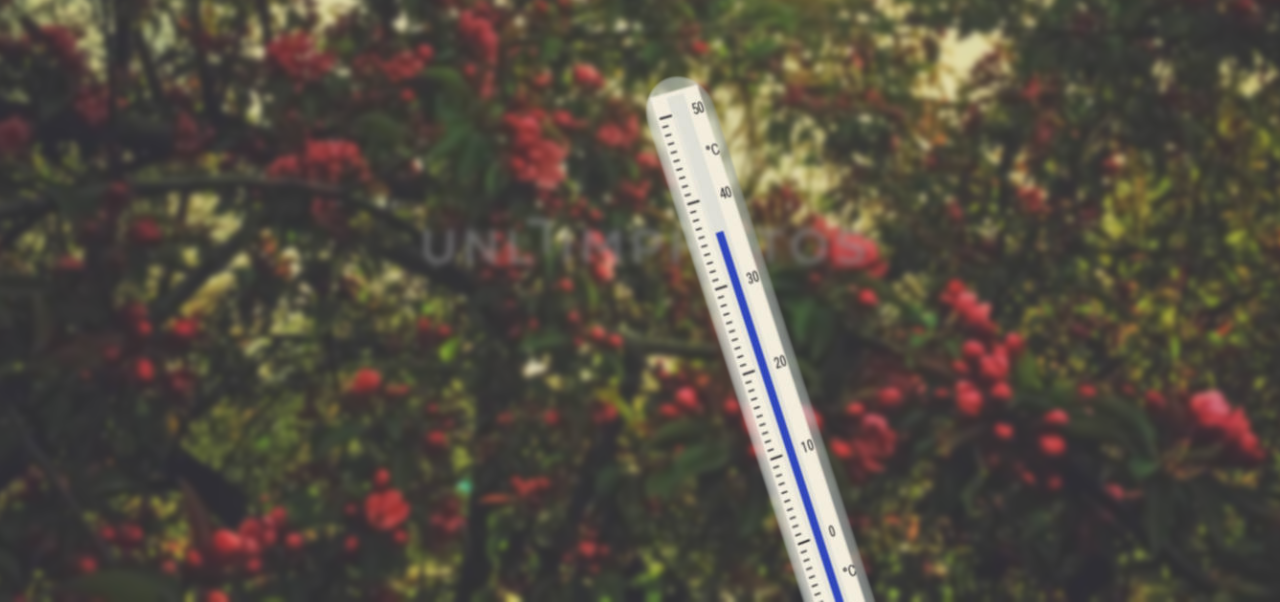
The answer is 36 °C
